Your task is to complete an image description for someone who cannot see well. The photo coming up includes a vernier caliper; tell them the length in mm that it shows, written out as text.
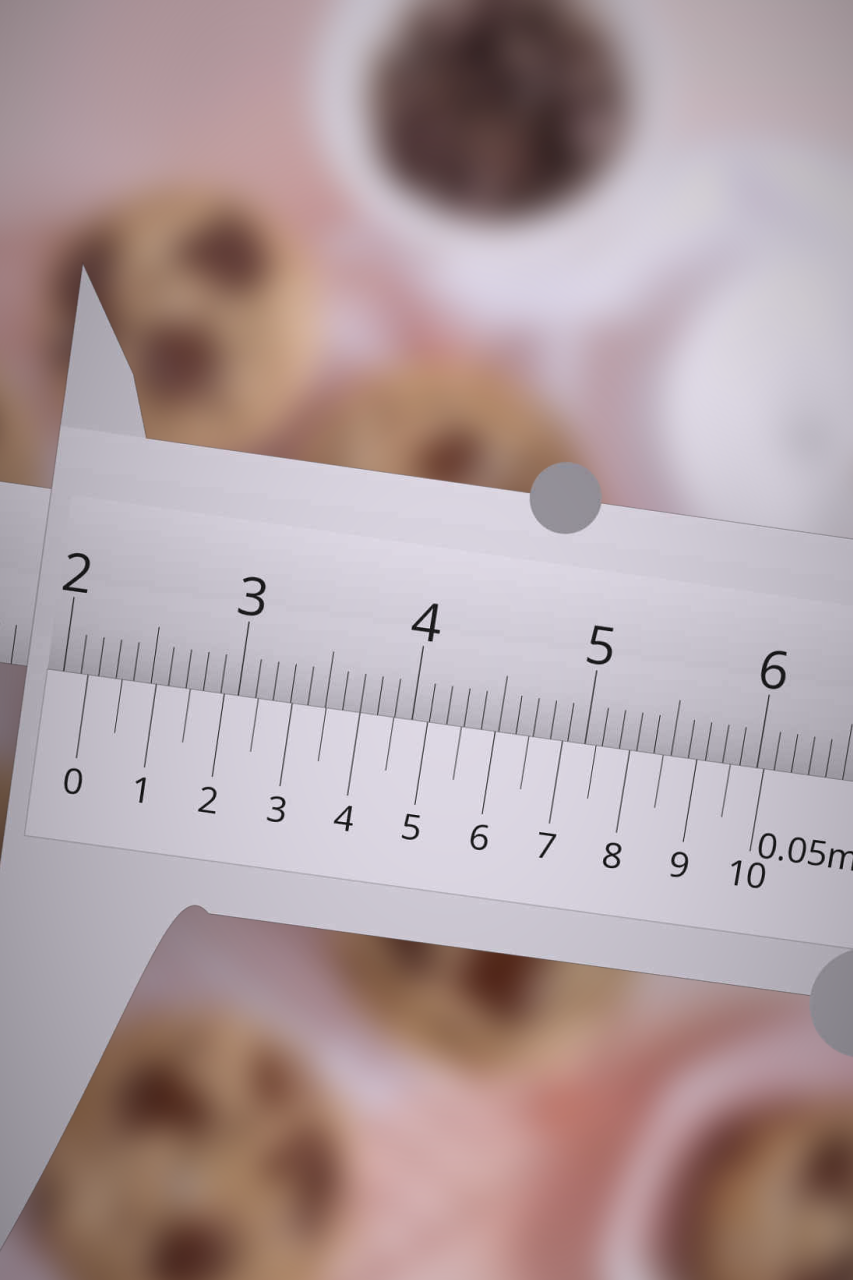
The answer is 21.4 mm
